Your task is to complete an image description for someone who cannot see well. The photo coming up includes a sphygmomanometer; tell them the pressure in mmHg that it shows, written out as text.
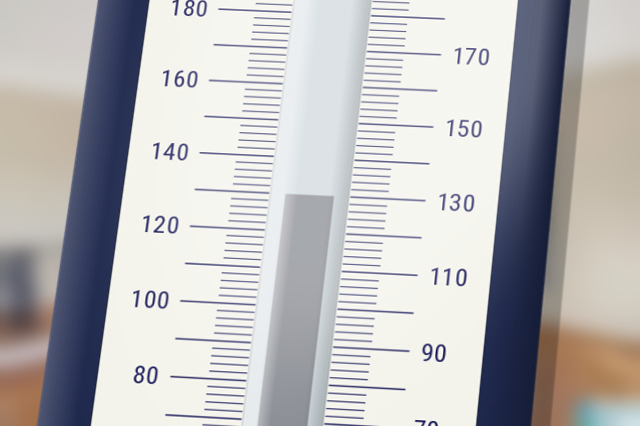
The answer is 130 mmHg
